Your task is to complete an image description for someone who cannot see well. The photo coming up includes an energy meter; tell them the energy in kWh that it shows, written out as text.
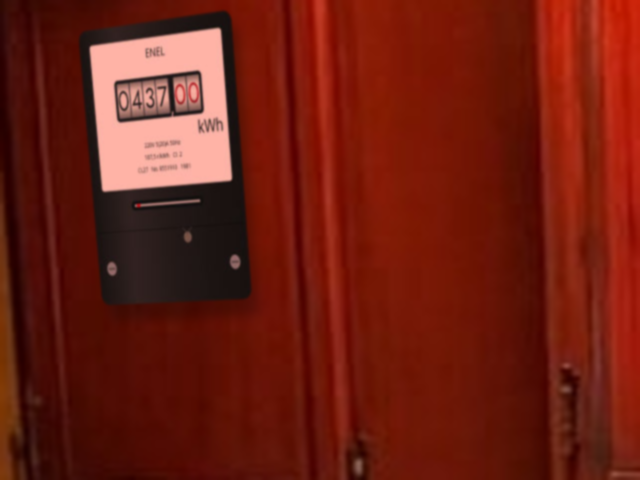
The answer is 437.00 kWh
